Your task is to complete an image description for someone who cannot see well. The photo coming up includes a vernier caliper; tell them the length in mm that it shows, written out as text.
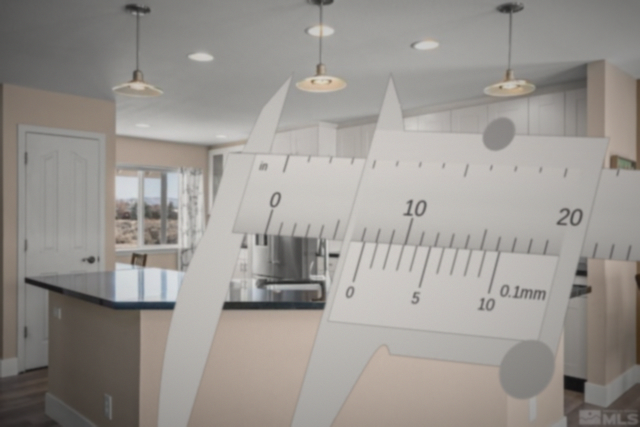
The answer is 7.2 mm
